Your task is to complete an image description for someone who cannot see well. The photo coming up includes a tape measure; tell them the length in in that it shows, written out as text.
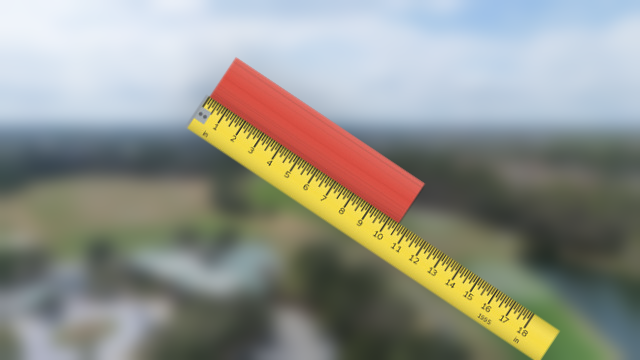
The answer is 10.5 in
